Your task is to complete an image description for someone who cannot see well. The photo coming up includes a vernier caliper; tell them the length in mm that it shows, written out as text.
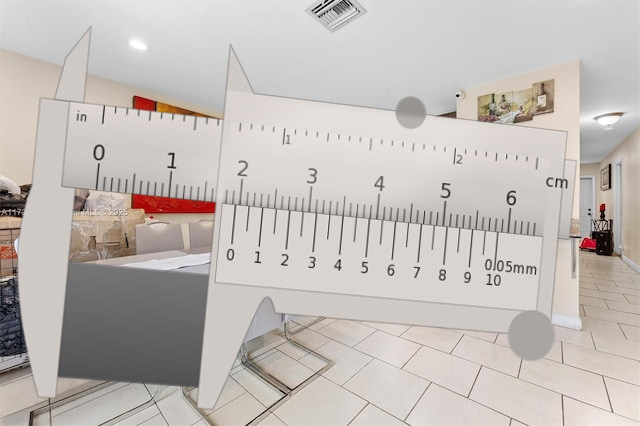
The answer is 19.4 mm
